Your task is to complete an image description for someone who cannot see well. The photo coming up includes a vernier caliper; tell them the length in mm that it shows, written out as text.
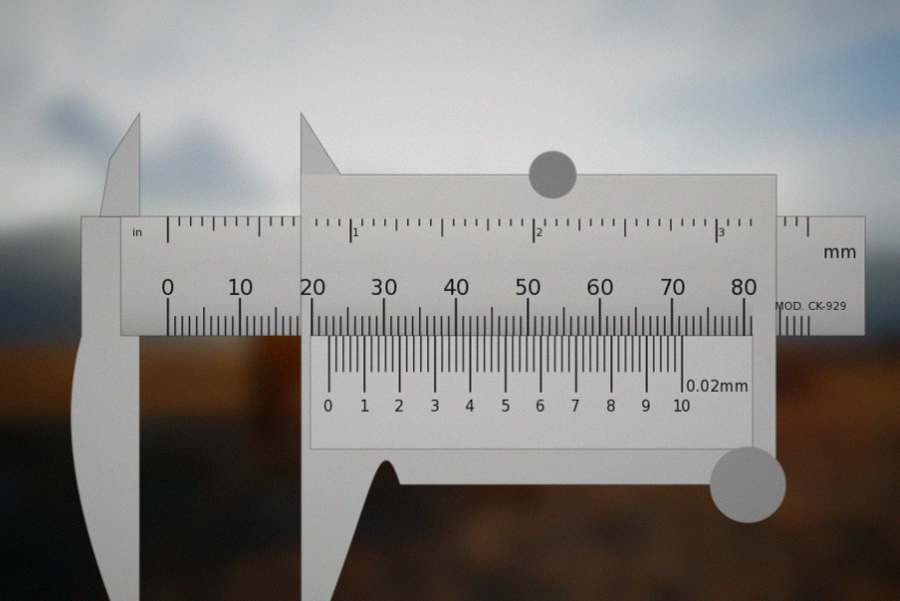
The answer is 22.4 mm
